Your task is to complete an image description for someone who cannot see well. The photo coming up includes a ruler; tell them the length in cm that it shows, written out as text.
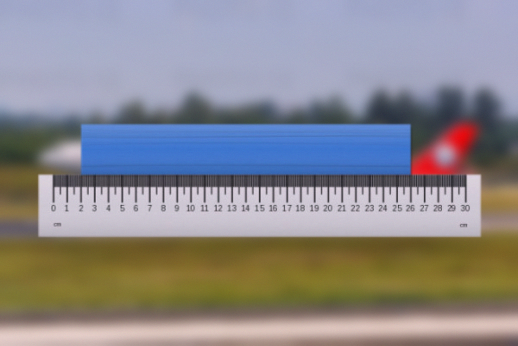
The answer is 24 cm
